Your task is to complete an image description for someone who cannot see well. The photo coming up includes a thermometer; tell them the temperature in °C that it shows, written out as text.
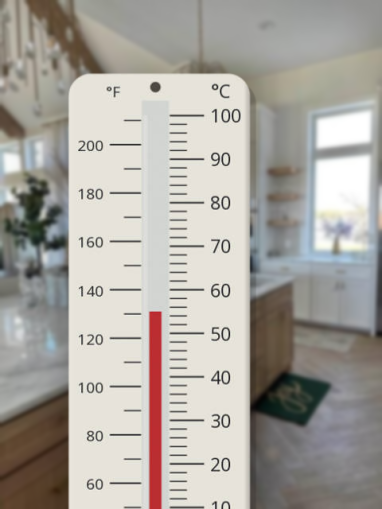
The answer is 55 °C
